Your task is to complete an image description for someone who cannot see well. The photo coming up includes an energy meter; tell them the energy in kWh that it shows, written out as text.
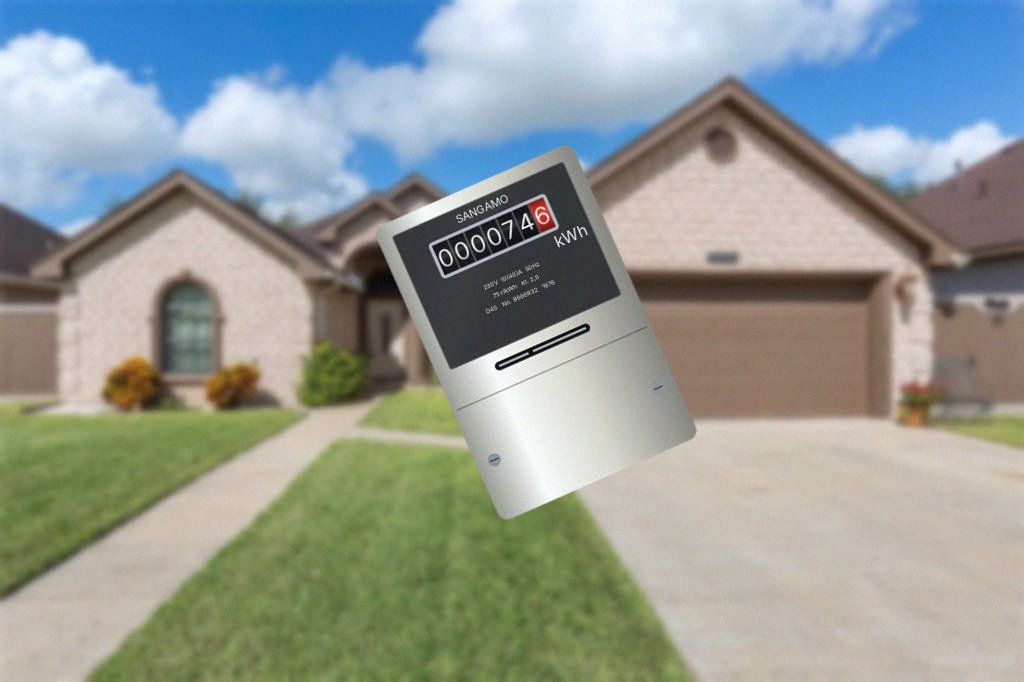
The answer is 74.6 kWh
